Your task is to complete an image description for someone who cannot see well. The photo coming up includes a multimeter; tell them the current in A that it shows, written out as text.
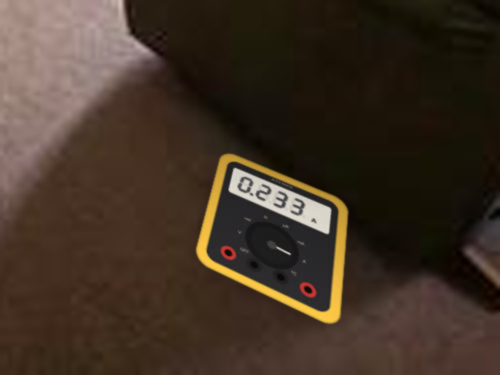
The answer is 0.233 A
